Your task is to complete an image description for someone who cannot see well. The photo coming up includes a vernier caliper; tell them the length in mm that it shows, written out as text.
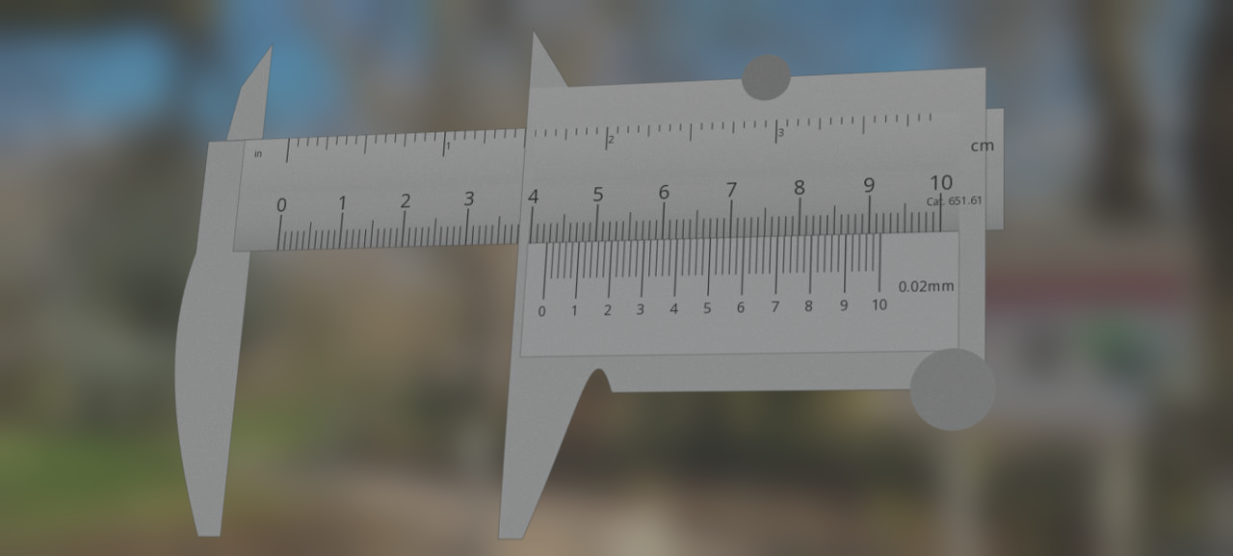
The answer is 42.6 mm
